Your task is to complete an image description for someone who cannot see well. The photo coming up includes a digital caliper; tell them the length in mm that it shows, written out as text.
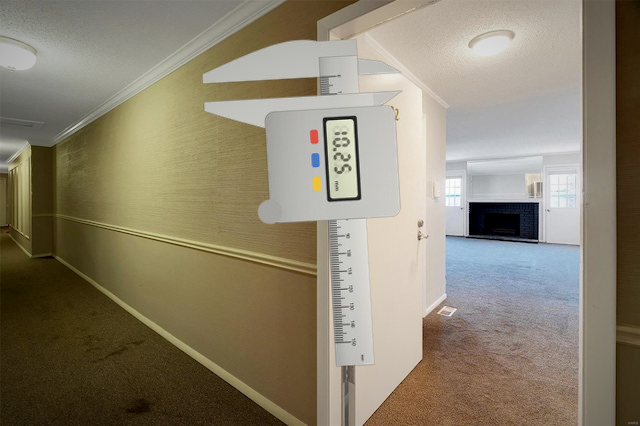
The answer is 10.25 mm
